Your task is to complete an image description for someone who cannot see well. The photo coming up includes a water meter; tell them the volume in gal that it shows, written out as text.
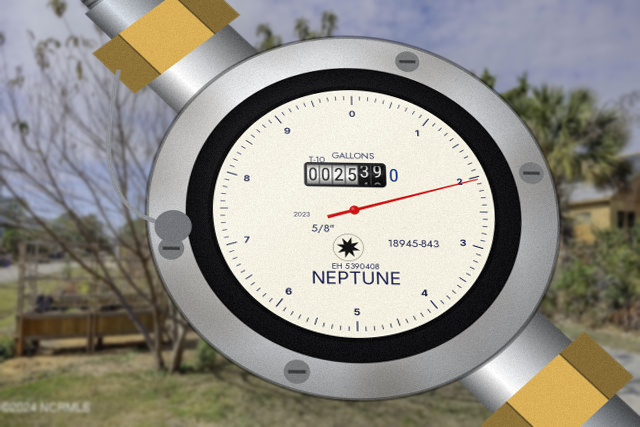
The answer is 25392.0 gal
